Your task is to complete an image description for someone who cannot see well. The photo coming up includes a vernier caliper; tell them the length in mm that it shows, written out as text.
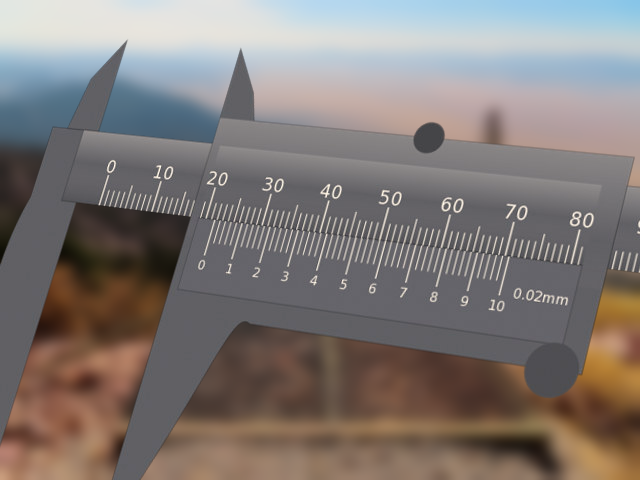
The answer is 21.6 mm
